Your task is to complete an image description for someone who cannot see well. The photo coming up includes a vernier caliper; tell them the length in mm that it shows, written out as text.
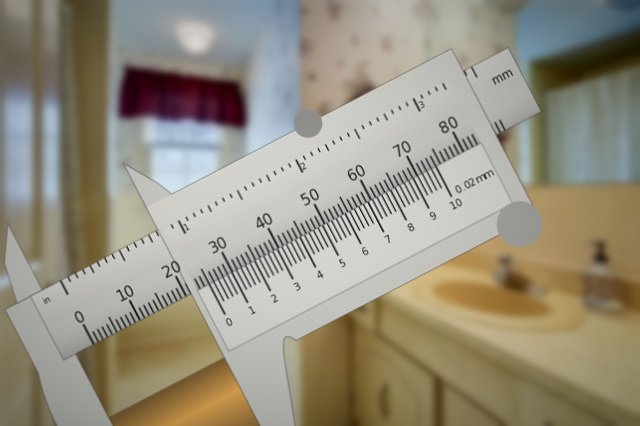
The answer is 25.0 mm
